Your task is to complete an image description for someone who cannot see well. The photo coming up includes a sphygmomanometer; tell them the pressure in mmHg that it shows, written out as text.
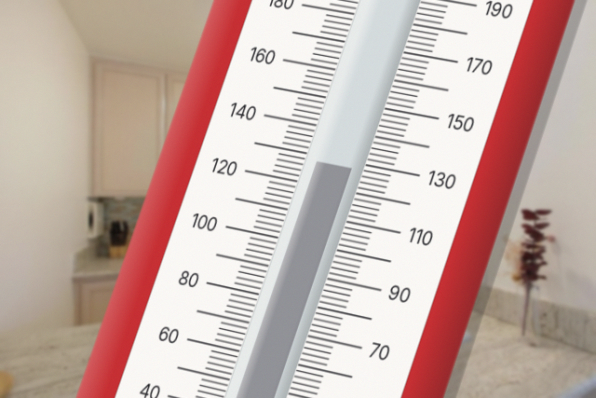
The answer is 128 mmHg
